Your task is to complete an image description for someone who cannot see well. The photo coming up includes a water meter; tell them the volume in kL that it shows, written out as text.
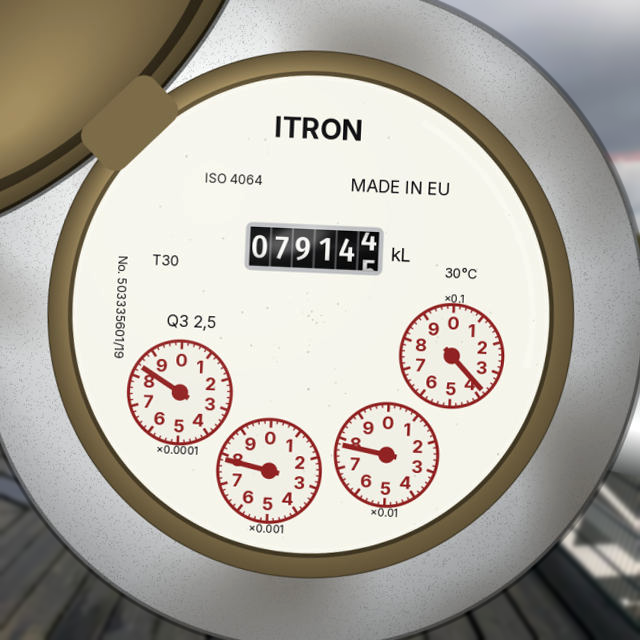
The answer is 79144.3778 kL
